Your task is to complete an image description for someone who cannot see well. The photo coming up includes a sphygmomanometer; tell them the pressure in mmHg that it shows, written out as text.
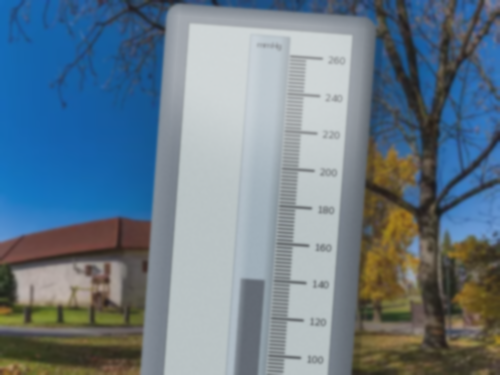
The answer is 140 mmHg
